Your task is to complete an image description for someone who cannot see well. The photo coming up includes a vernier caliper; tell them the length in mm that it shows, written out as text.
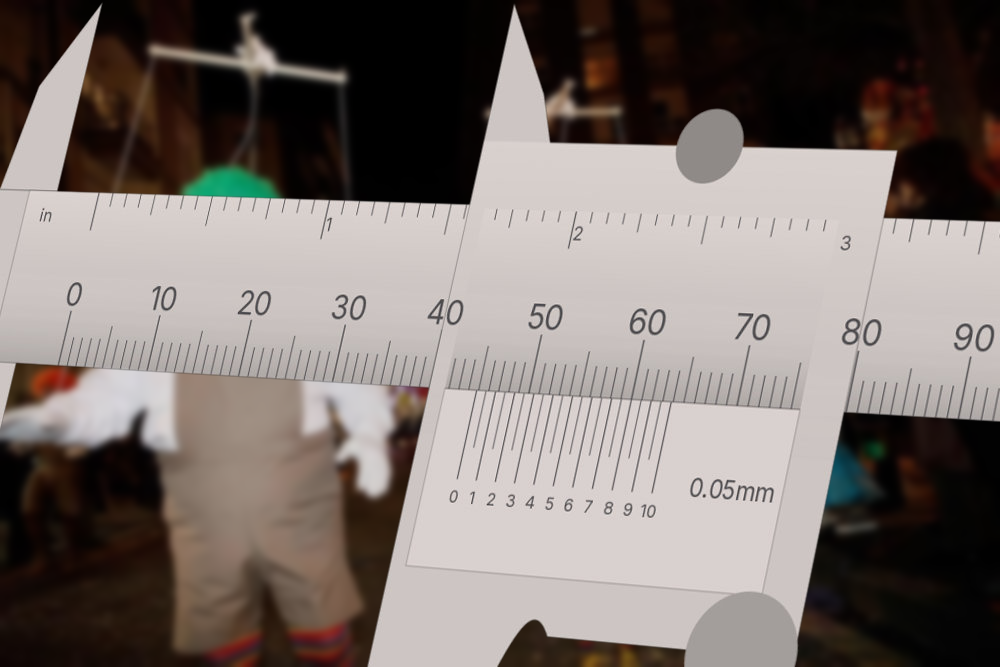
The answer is 44.8 mm
